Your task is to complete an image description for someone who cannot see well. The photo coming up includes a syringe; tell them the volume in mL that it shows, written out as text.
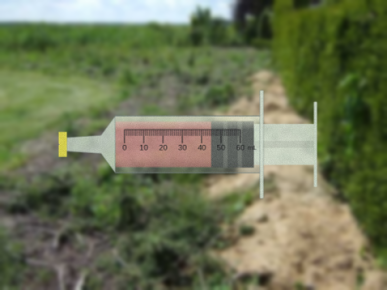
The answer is 45 mL
